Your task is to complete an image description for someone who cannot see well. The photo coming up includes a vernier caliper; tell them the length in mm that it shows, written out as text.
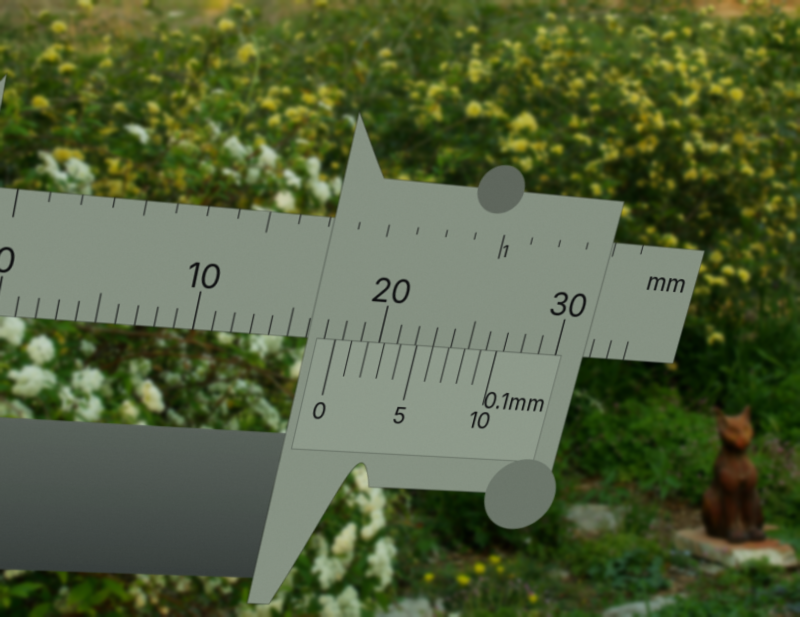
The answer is 17.6 mm
